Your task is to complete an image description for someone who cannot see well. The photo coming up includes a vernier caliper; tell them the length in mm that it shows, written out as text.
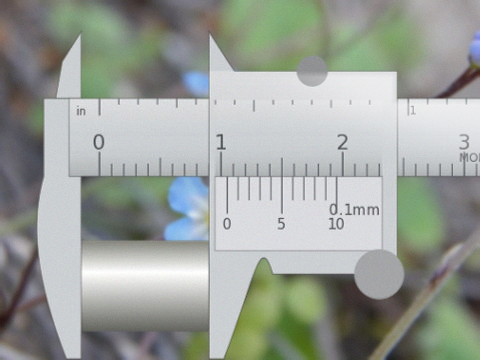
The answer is 10.5 mm
